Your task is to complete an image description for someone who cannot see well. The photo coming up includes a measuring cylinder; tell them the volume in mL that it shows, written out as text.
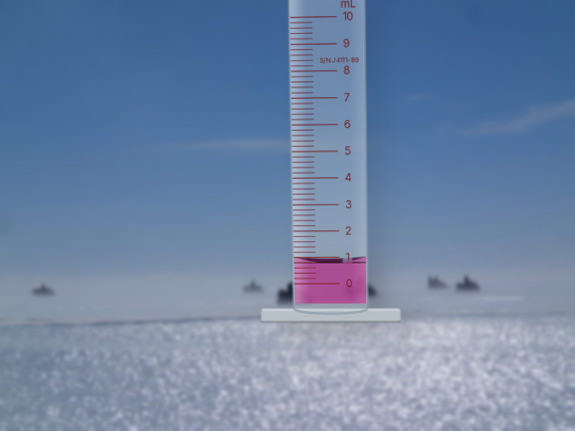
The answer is 0.8 mL
